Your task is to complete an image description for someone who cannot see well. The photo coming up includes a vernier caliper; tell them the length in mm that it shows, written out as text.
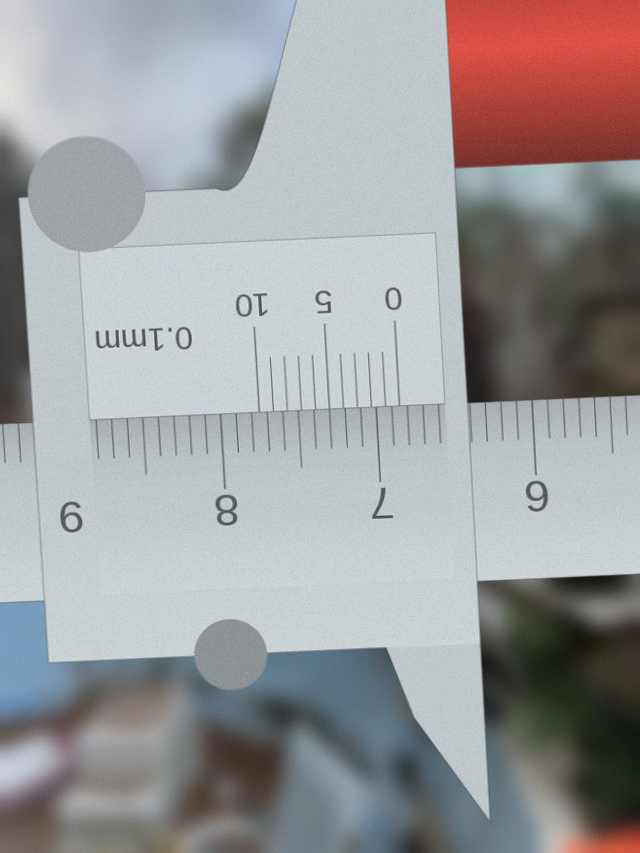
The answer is 68.5 mm
